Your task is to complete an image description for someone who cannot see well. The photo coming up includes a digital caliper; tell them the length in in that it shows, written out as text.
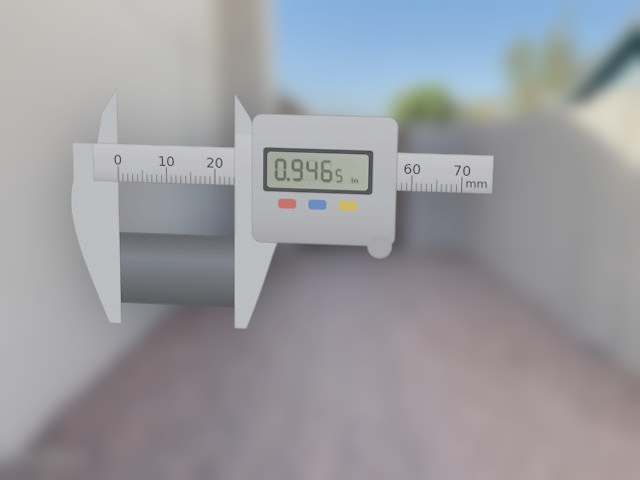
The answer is 0.9465 in
